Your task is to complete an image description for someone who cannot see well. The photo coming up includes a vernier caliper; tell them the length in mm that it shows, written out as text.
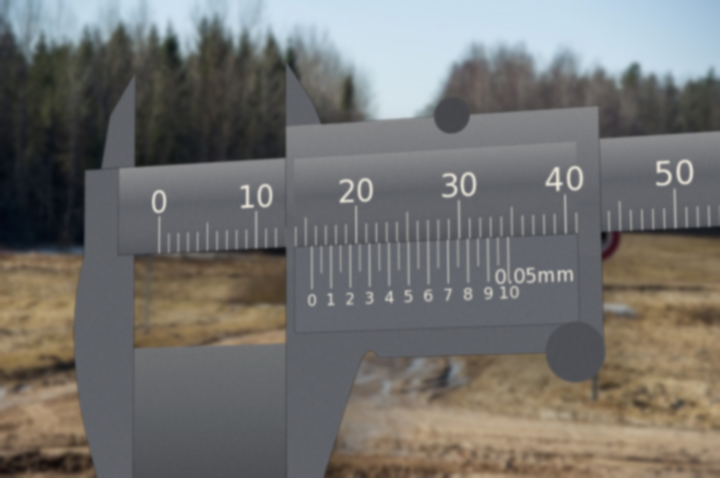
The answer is 15.6 mm
